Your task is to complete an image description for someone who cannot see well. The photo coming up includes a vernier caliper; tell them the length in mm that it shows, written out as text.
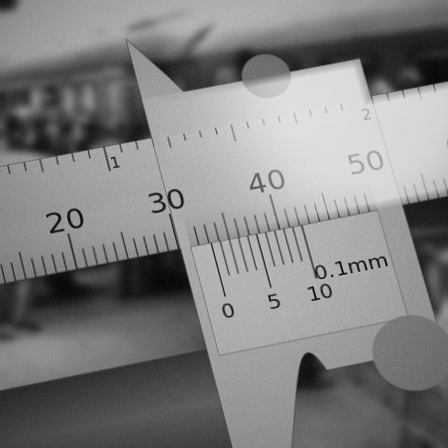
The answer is 33.2 mm
